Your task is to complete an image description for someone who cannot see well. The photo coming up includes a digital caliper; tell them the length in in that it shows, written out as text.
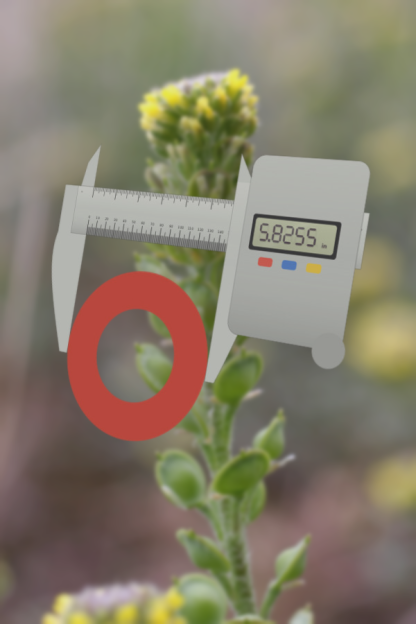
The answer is 5.8255 in
